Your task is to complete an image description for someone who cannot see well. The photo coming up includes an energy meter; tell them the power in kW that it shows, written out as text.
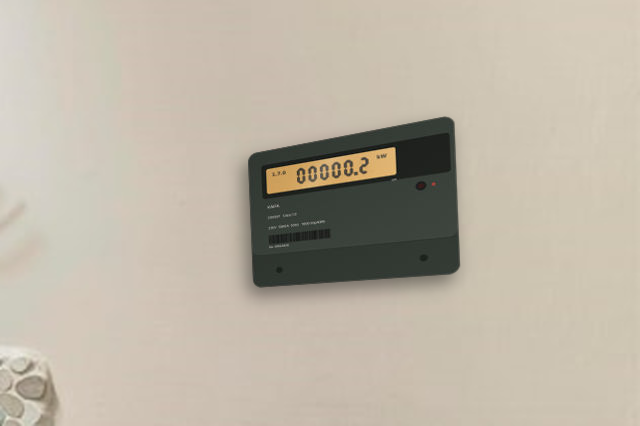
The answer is 0.2 kW
